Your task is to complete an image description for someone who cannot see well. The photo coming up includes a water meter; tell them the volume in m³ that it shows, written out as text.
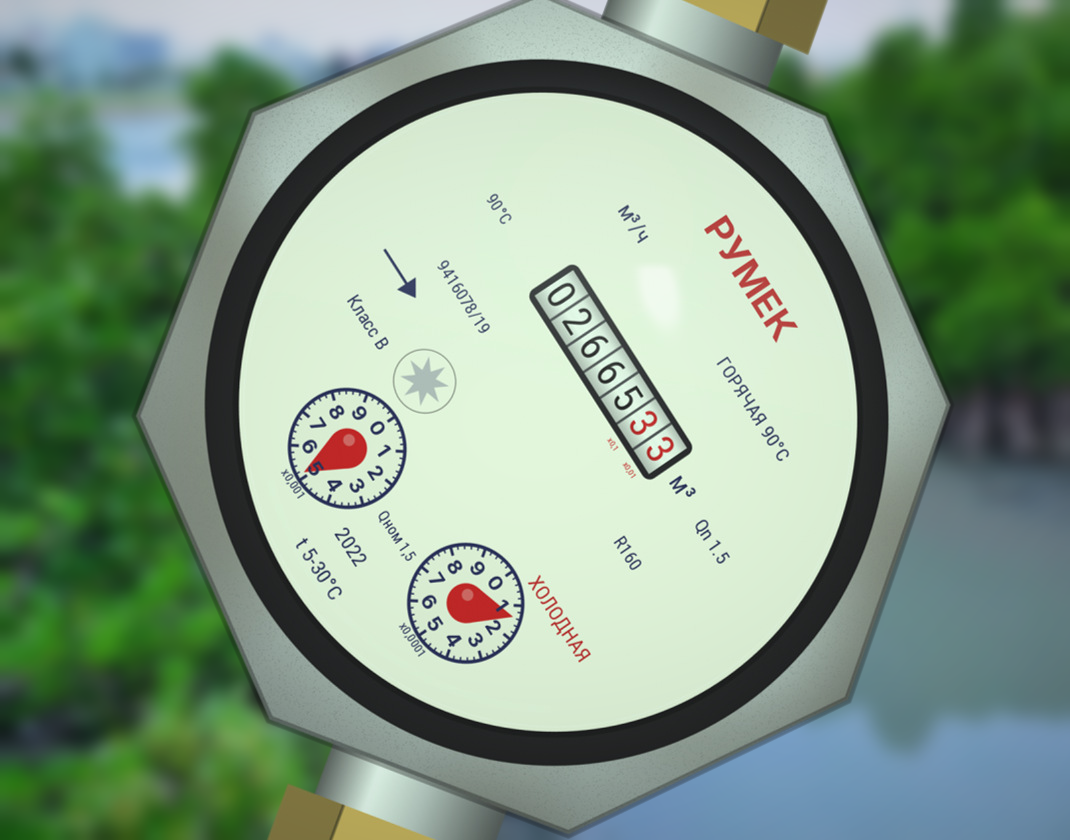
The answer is 2665.3351 m³
